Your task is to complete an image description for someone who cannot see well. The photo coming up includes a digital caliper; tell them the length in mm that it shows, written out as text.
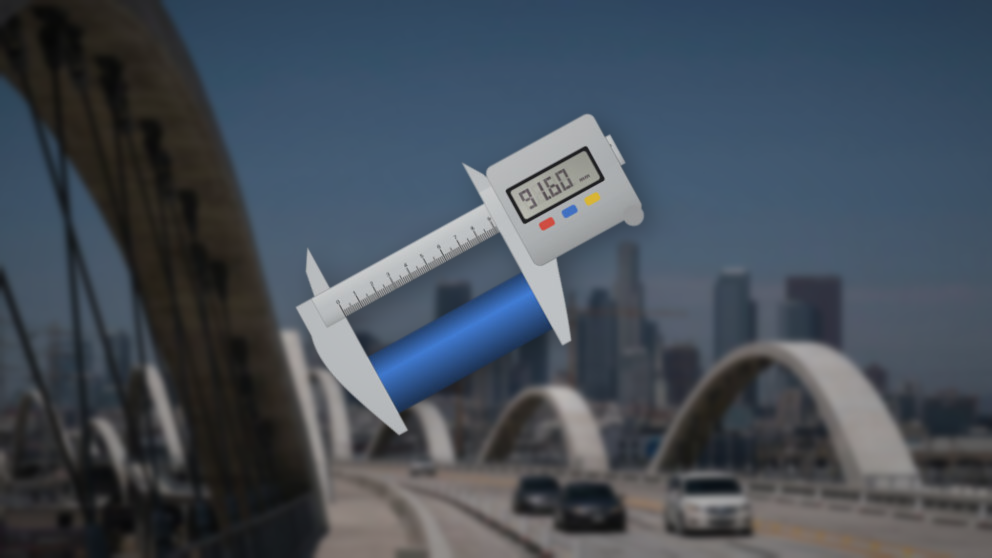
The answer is 91.60 mm
